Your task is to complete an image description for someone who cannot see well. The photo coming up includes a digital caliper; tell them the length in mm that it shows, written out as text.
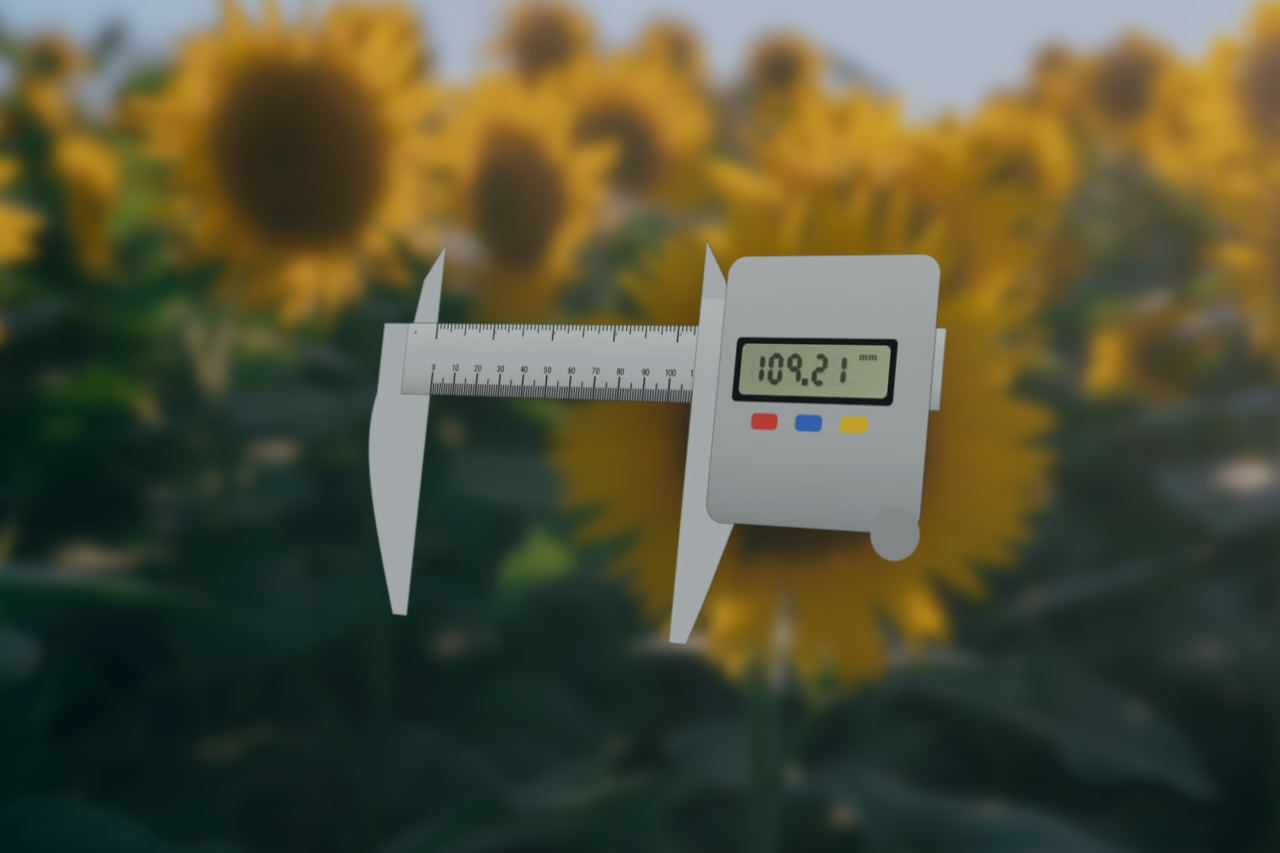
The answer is 109.21 mm
